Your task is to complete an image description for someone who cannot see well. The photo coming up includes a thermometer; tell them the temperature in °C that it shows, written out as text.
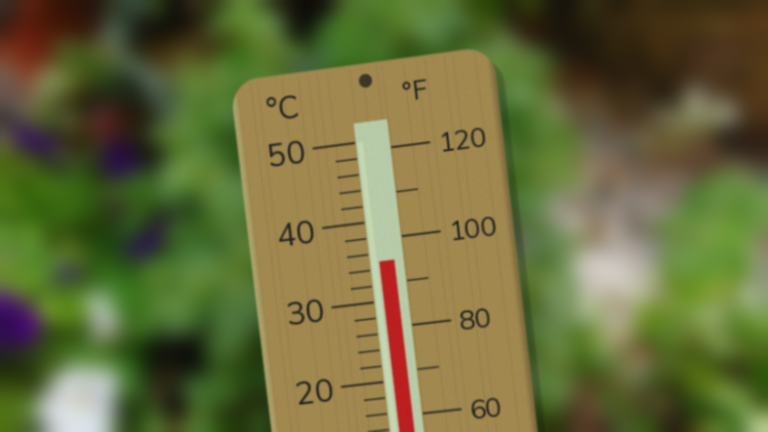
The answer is 35 °C
